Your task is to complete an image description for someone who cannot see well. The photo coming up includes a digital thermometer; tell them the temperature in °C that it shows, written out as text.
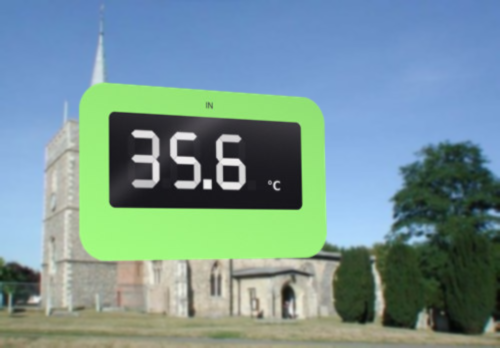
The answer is 35.6 °C
